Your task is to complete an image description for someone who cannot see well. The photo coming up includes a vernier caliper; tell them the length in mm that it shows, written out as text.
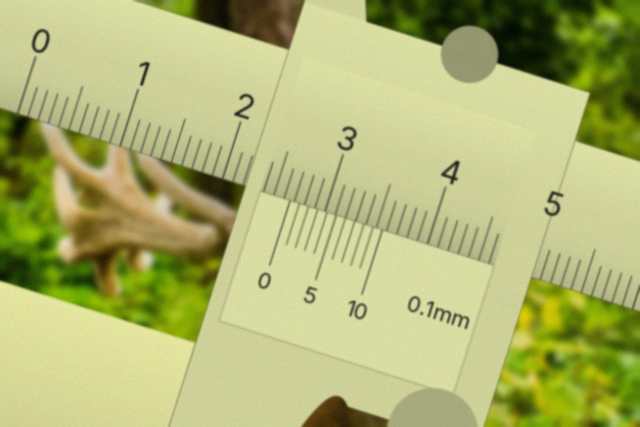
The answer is 26.6 mm
